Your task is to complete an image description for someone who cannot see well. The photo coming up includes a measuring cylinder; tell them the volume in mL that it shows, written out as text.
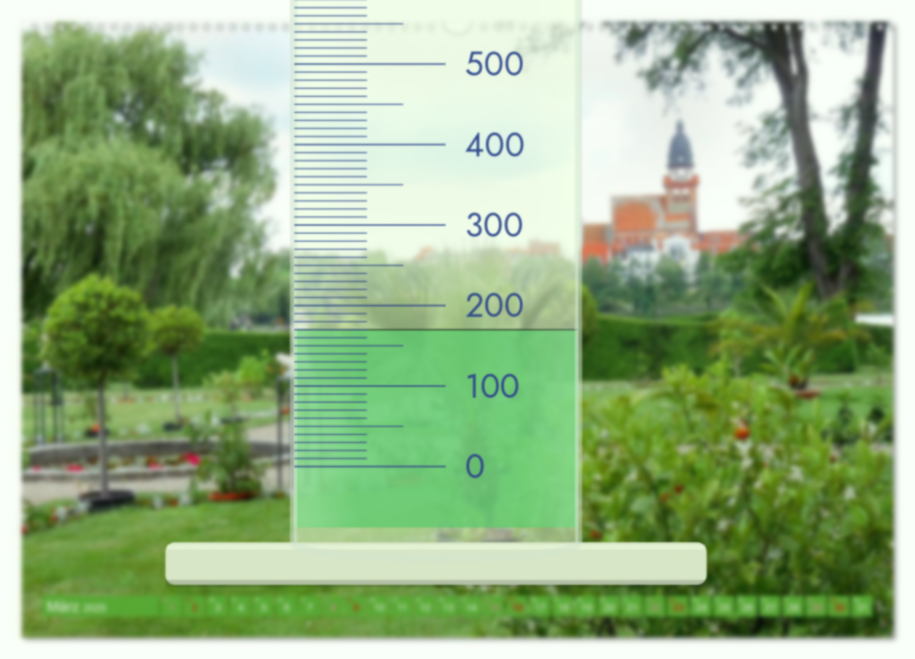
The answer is 170 mL
